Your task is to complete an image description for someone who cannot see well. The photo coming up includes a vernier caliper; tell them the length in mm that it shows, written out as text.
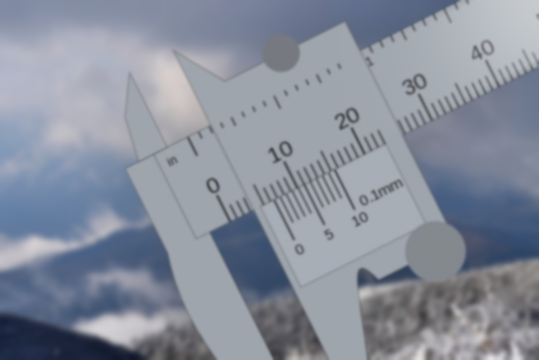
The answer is 6.5 mm
